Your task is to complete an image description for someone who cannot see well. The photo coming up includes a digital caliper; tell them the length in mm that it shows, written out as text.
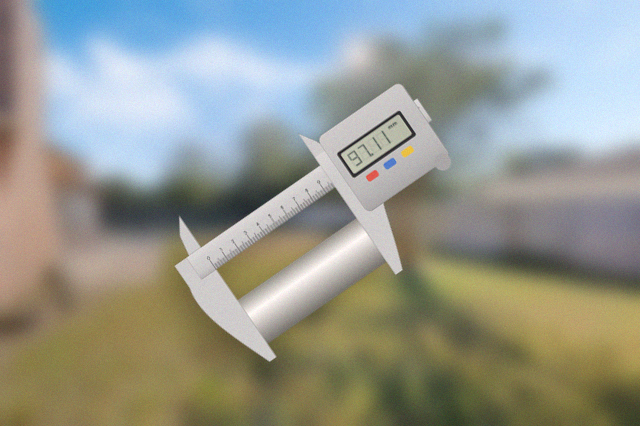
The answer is 97.11 mm
